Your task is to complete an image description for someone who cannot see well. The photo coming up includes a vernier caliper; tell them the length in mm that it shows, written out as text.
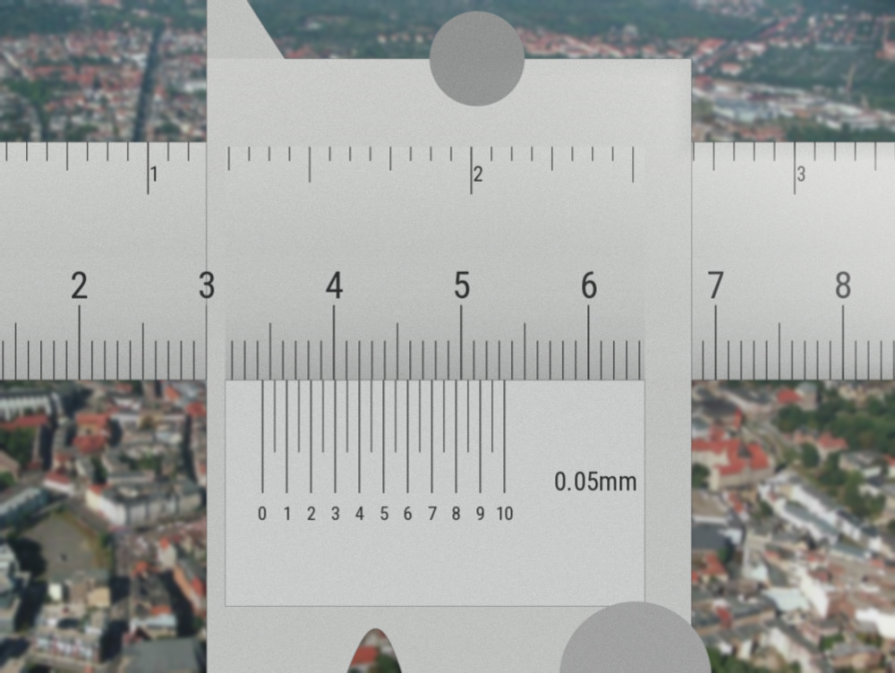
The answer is 34.4 mm
